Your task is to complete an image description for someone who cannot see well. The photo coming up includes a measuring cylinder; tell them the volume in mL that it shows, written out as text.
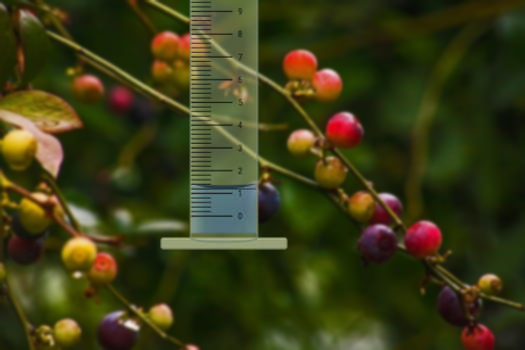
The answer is 1.2 mL
